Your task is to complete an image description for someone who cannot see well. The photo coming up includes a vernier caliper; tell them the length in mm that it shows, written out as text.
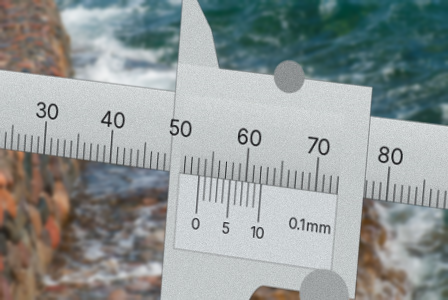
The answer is 53.2 mm
